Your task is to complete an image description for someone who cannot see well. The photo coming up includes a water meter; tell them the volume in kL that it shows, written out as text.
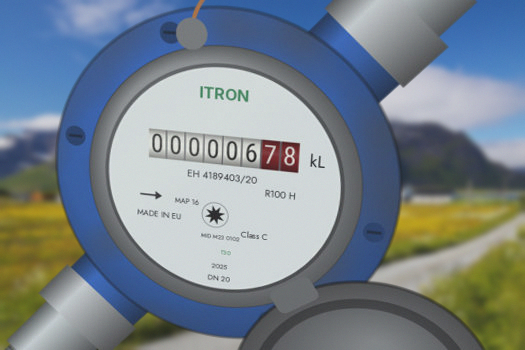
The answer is 6.78 kL
